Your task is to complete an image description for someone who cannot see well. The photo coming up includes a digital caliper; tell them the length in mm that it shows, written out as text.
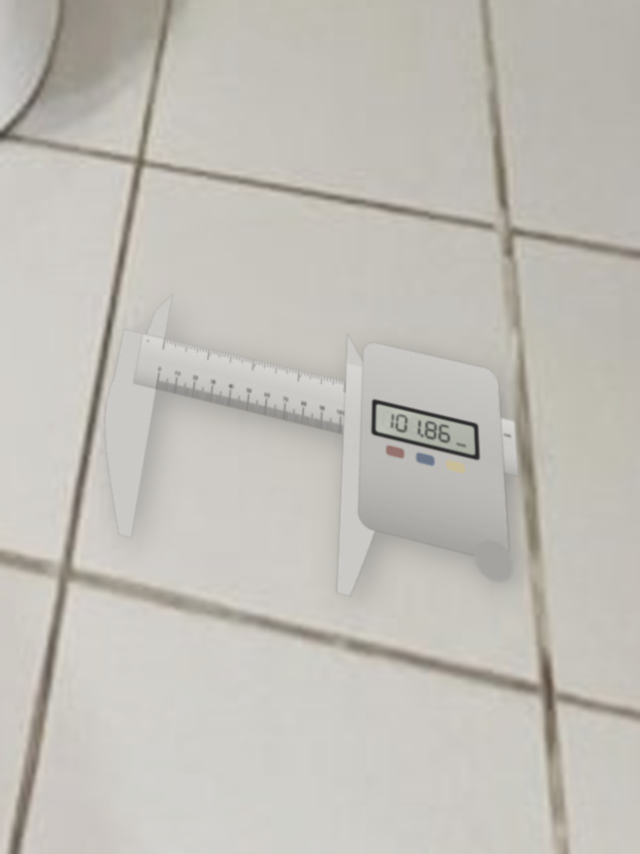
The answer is 101.86 mm
